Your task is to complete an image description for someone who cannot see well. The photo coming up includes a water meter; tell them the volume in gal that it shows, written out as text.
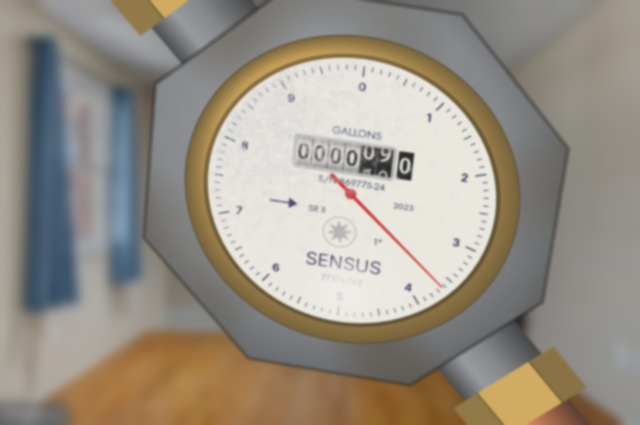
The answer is 93.6 gal
